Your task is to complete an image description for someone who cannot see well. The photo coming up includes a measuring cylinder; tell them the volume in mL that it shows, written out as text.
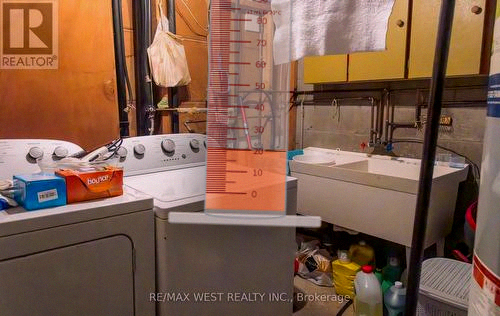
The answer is 20 mL
